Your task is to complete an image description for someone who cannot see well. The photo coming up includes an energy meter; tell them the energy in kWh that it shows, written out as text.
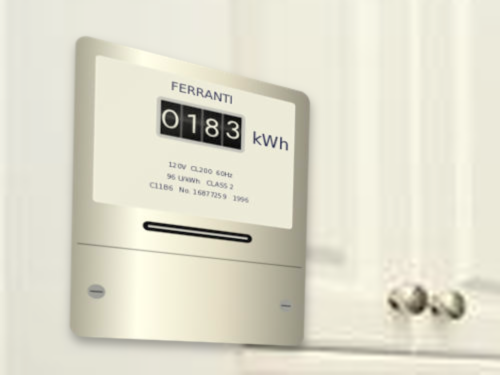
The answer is 183 kWh
